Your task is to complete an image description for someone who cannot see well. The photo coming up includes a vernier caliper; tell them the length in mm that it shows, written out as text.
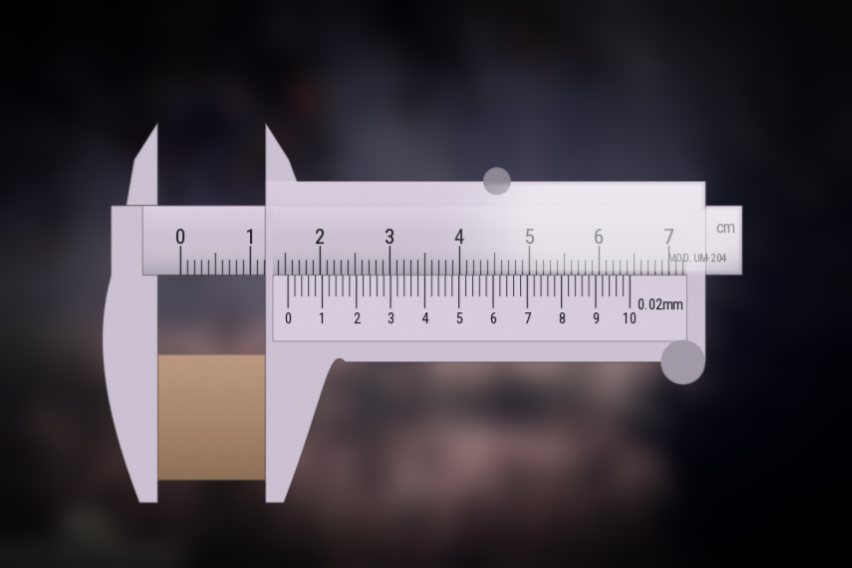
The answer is 15.4 mm
